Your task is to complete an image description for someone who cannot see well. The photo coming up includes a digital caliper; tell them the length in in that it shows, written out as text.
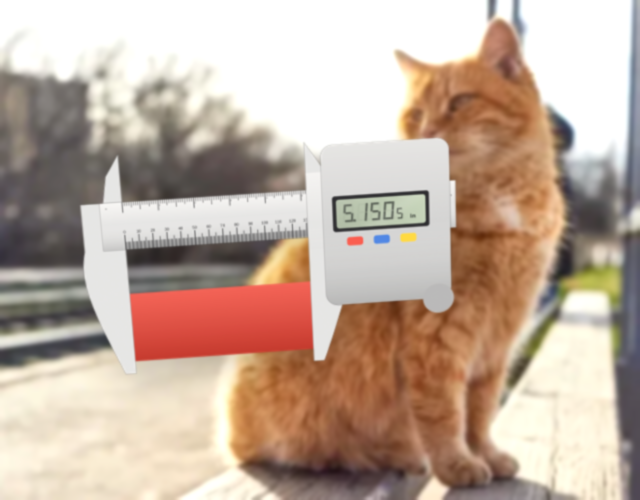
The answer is 5.1505 in
